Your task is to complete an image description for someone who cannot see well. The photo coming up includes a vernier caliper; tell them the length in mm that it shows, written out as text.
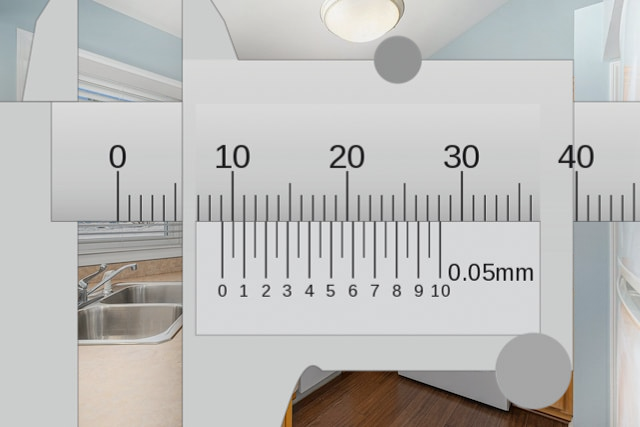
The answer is 9.1 mm
